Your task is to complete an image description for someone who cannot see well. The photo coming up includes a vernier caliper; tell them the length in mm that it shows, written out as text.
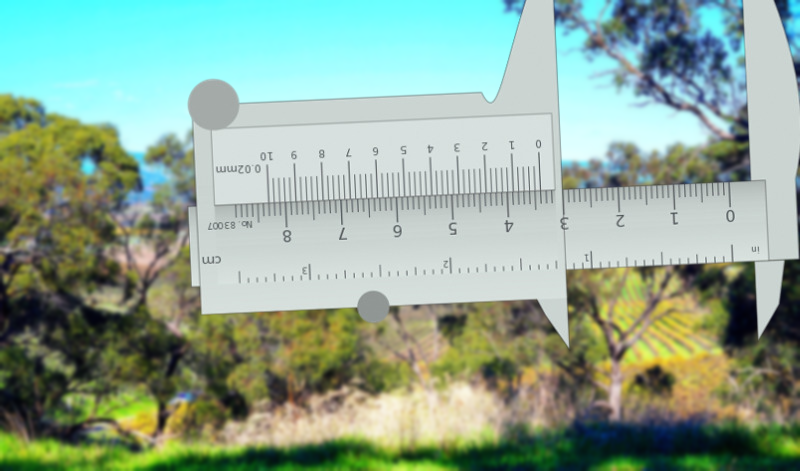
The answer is 34.0 mm
